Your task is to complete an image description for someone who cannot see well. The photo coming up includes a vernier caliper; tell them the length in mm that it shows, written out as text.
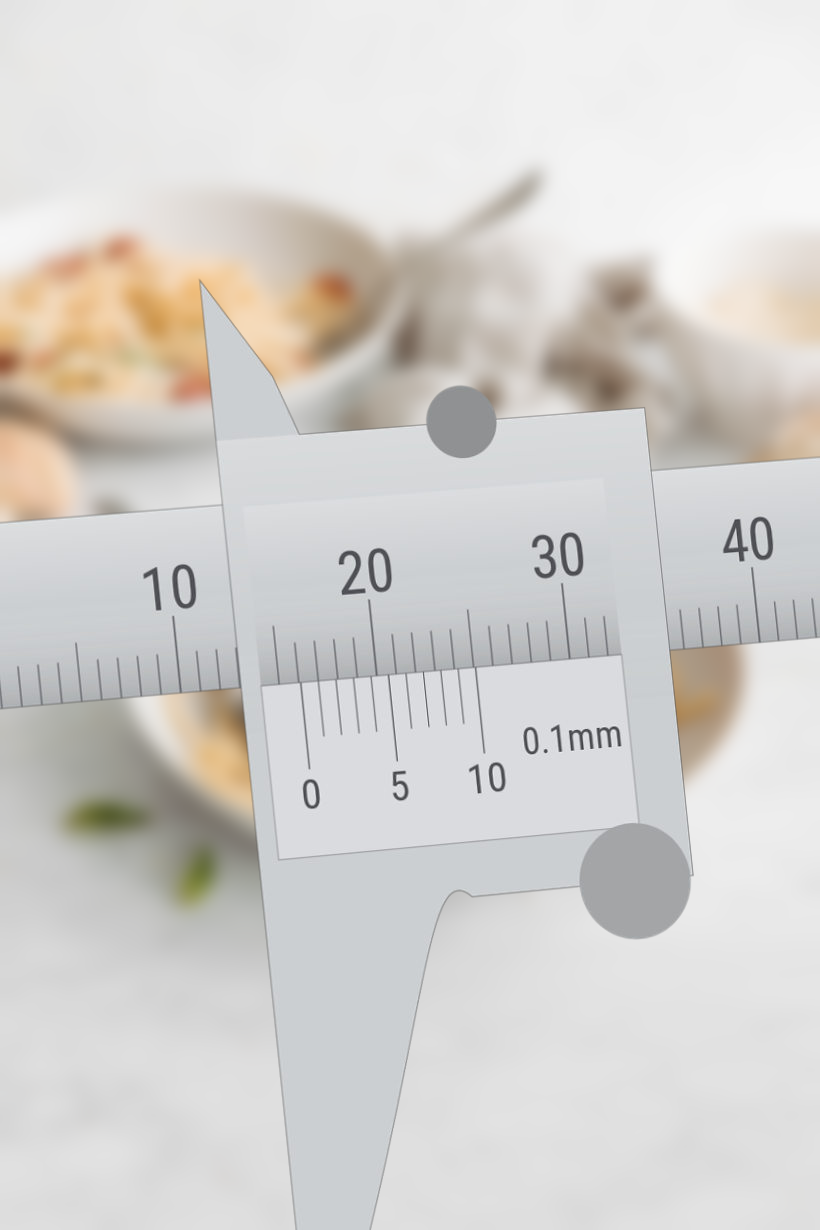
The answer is 16.1 mm
